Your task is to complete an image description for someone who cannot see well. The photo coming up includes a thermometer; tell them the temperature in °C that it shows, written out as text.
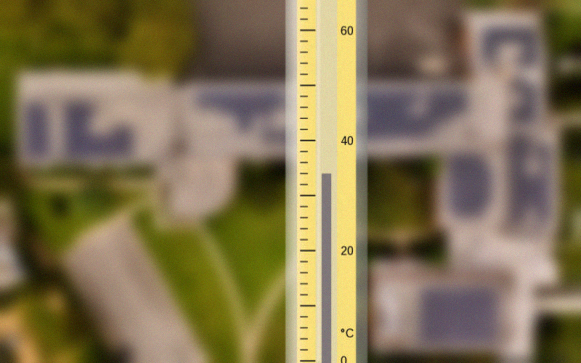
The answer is 34 °C
